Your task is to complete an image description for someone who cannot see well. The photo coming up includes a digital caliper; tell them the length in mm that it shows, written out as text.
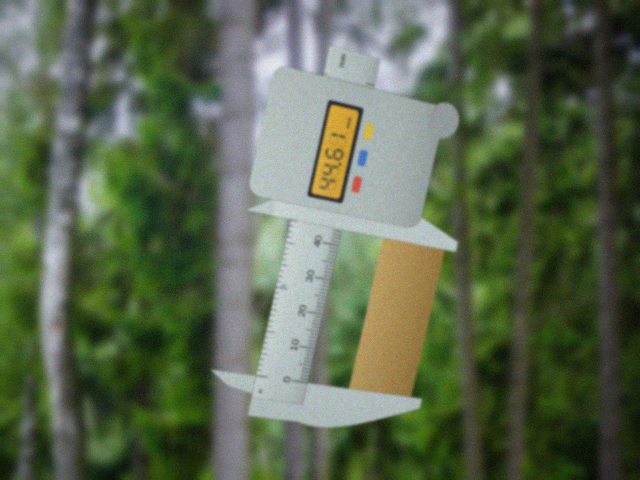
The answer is 44.61 mm
